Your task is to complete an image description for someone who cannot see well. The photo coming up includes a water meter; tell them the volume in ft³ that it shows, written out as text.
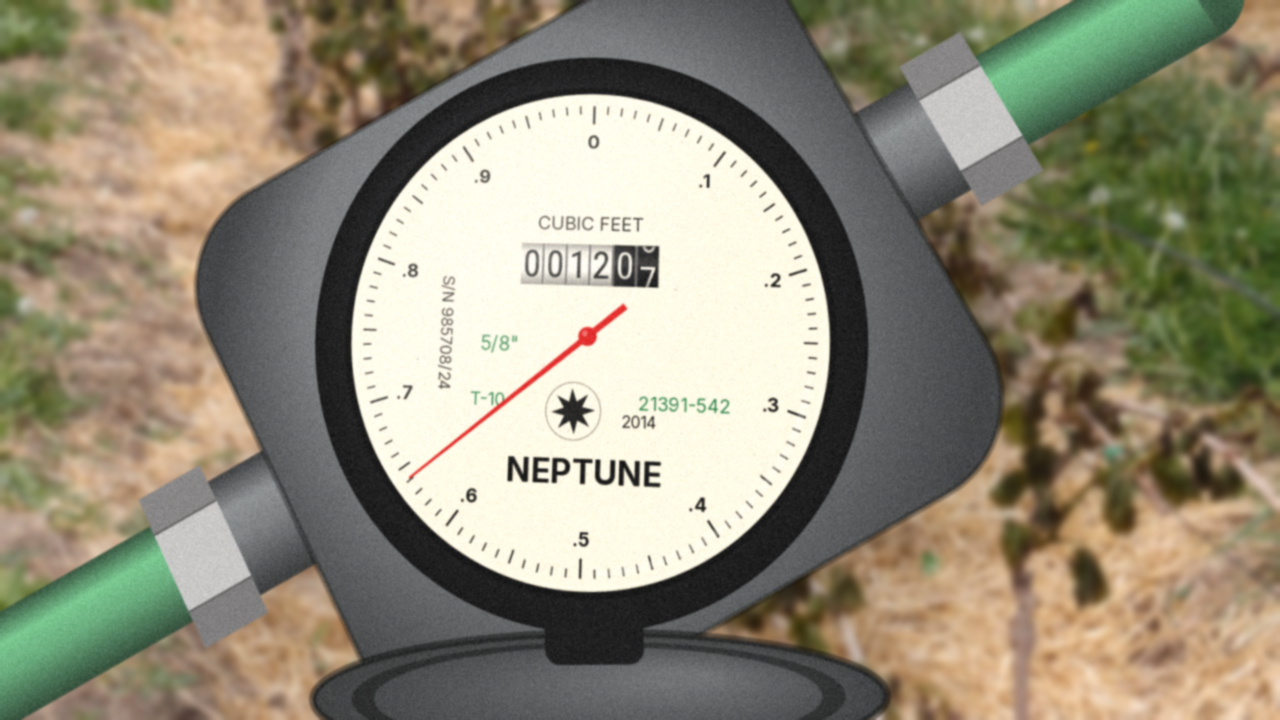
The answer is 1206.64 ft³
